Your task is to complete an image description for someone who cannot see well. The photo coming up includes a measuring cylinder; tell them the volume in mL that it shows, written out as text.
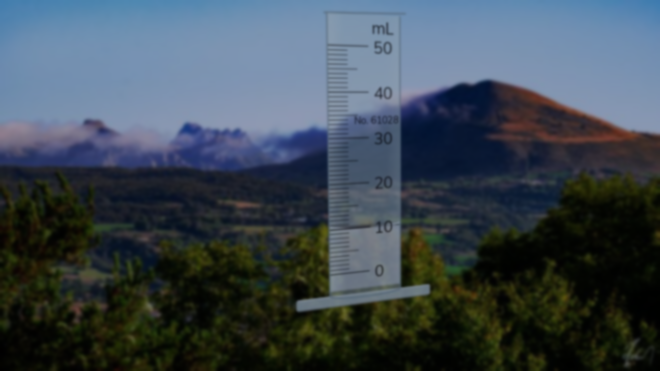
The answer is 10 mL
